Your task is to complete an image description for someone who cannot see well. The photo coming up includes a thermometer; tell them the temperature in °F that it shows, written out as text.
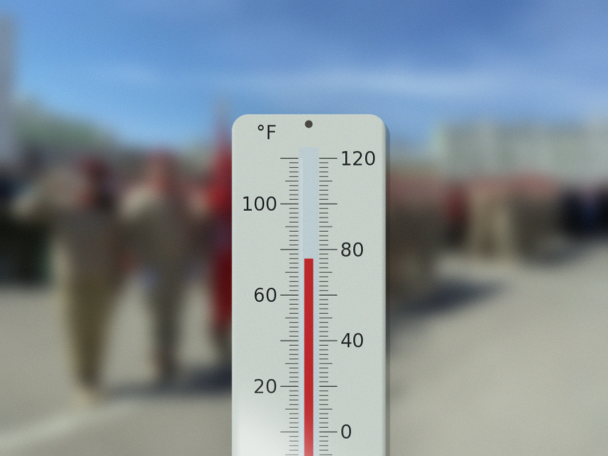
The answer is 76 °F
